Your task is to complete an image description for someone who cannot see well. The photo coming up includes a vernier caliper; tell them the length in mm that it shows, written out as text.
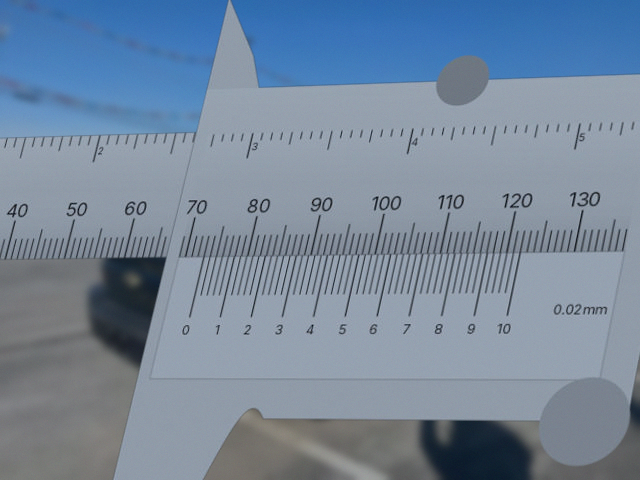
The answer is 73.0 mm
